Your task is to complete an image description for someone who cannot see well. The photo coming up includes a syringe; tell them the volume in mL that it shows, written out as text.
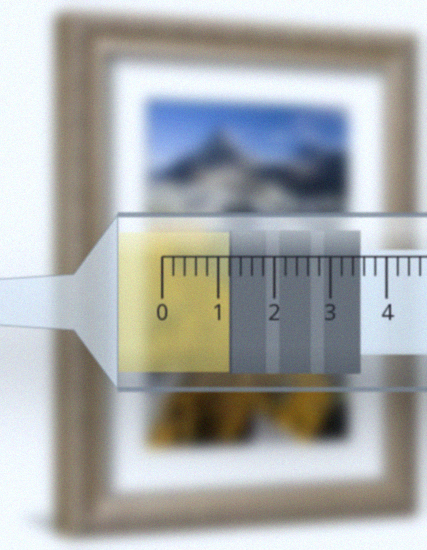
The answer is 1.2 mL
